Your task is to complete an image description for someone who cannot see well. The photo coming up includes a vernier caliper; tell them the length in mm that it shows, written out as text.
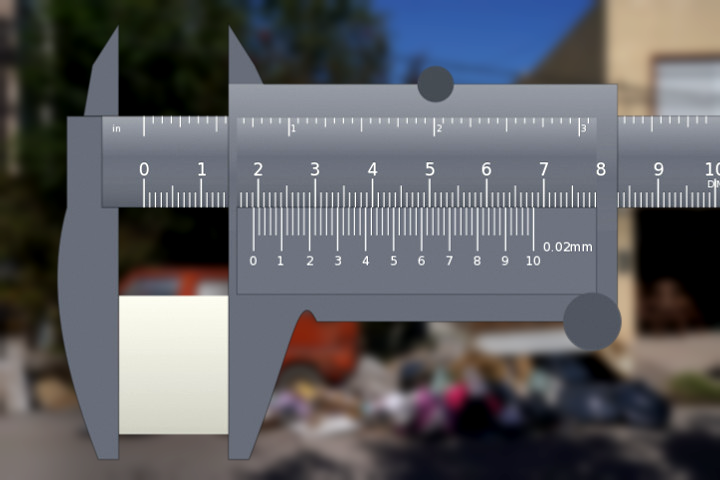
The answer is 19.2 mm
